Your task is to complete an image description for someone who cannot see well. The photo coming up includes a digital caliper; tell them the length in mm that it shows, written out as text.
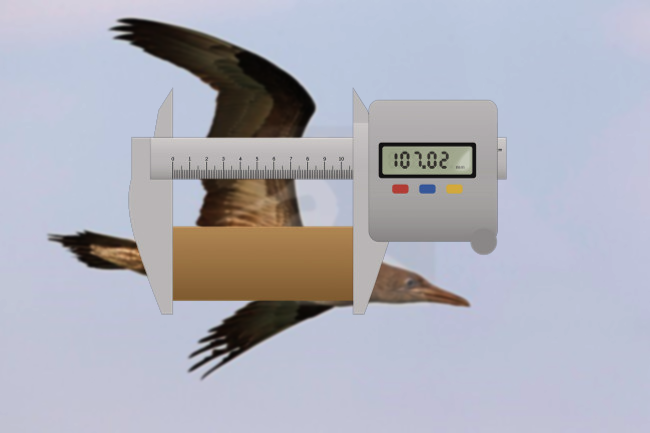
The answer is 107.02 mm
